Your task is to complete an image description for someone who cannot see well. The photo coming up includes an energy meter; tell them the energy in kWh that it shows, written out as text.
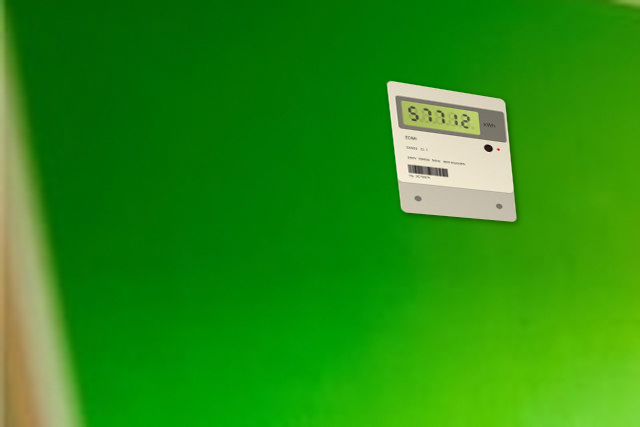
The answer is 57712 kWh
